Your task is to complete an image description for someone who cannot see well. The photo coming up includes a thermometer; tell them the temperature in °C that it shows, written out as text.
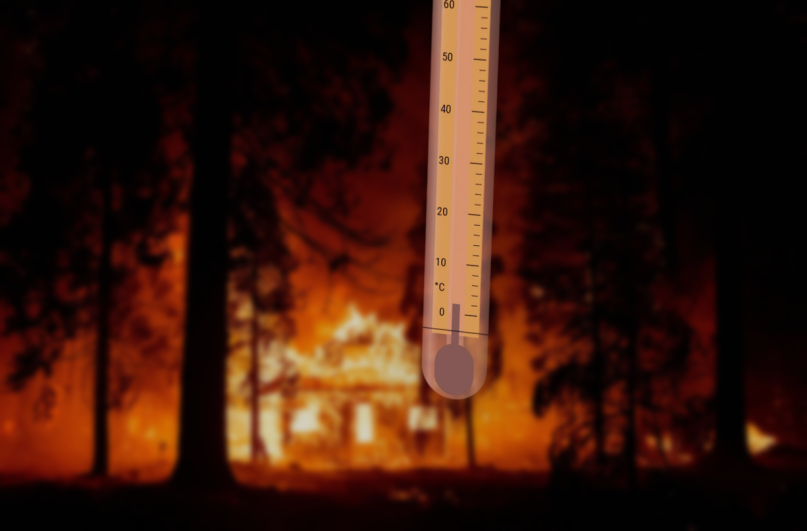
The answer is 2 °C
